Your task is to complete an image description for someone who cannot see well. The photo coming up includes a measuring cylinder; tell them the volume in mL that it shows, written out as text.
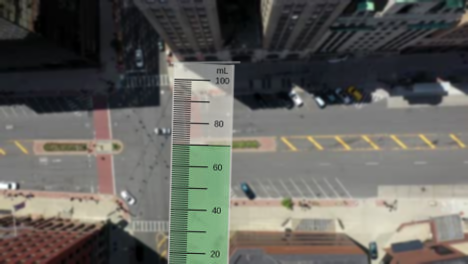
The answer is 70 mL
